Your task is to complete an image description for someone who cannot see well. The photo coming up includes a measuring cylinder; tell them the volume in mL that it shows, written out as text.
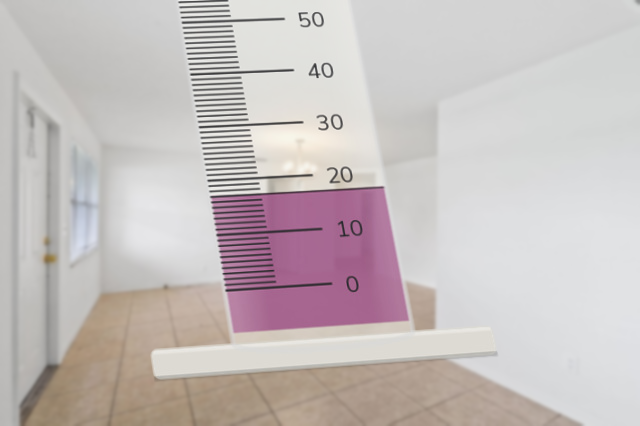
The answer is 17 mL
